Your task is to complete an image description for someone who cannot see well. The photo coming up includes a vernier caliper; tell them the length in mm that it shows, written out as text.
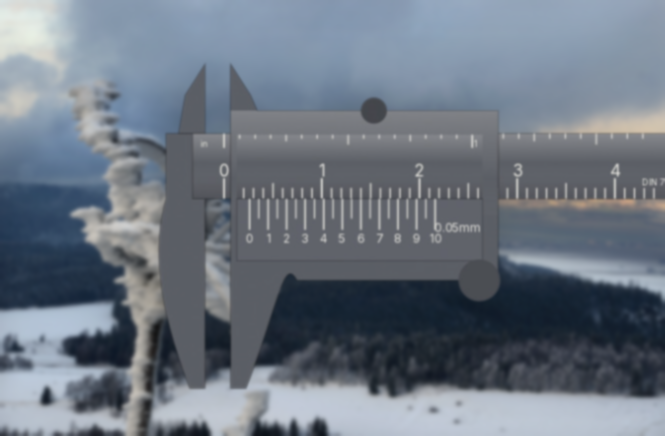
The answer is 2.6 mm
